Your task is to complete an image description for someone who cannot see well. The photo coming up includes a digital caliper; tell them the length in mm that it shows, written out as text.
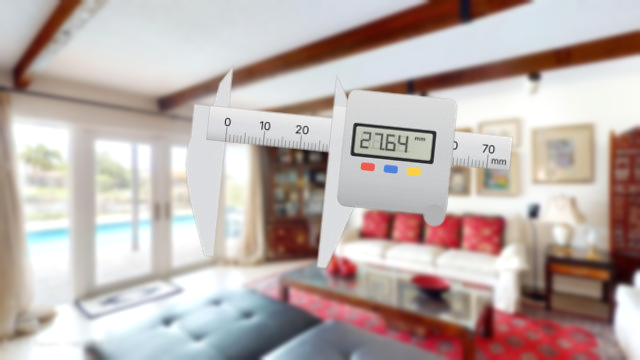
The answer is 27.64 mm
